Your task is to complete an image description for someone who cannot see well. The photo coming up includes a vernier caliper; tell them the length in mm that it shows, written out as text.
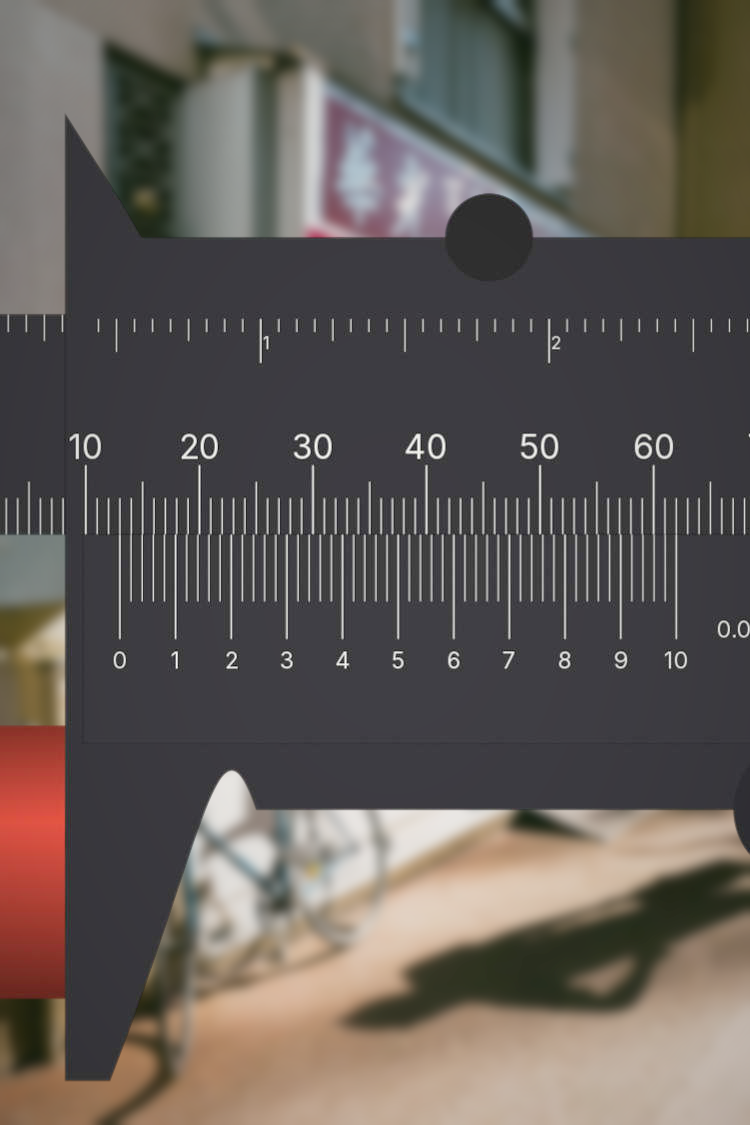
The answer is 13.0 mm
